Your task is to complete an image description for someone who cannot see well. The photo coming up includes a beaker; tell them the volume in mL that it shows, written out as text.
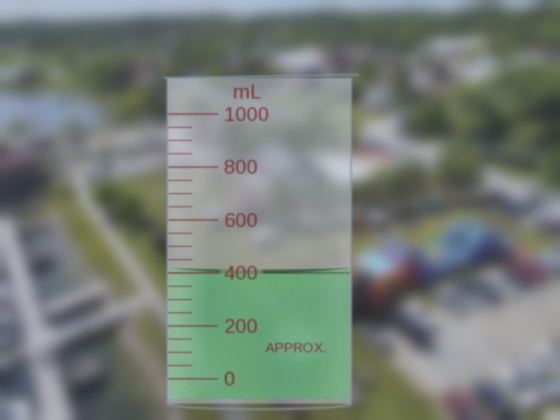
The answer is 400 mL
